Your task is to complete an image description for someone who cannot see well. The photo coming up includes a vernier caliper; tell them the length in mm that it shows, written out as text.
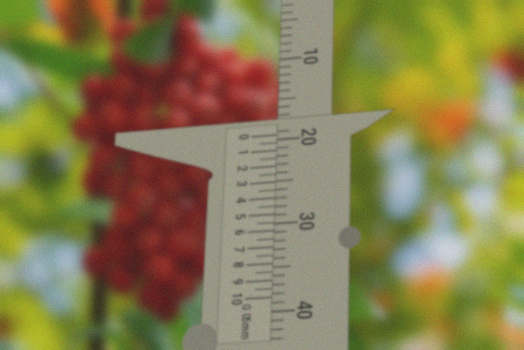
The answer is 19.4 mm
